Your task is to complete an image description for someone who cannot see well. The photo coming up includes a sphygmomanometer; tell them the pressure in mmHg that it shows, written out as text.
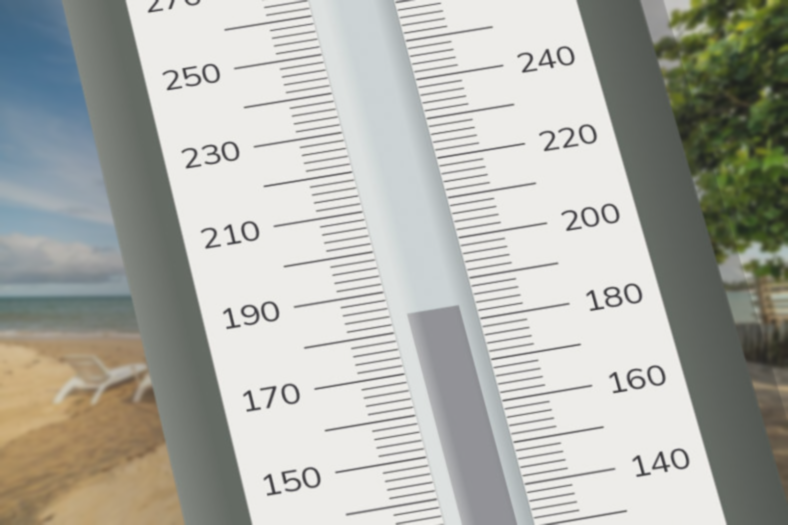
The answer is 184 mmHg
